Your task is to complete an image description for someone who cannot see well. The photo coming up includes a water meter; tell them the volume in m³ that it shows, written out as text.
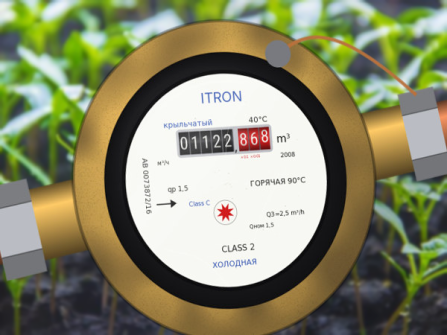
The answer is 1122.868 m³
